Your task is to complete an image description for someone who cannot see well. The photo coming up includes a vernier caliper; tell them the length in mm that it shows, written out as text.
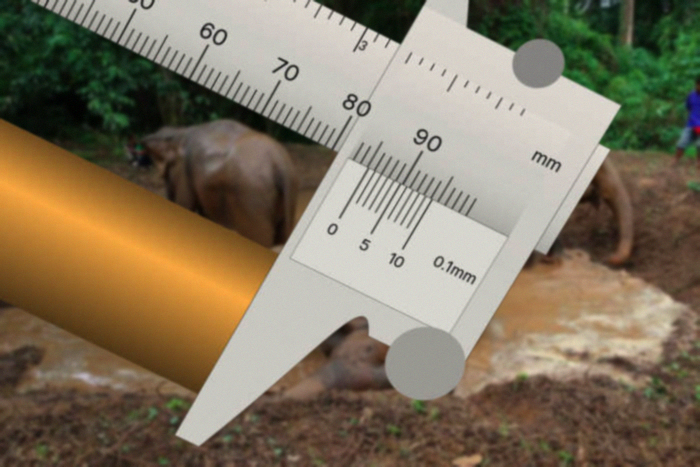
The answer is 85.2 mm
